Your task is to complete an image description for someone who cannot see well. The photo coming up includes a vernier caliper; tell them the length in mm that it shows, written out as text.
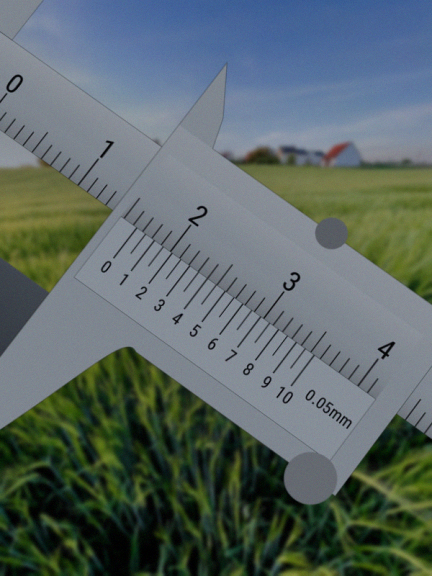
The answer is 16.4 mm
